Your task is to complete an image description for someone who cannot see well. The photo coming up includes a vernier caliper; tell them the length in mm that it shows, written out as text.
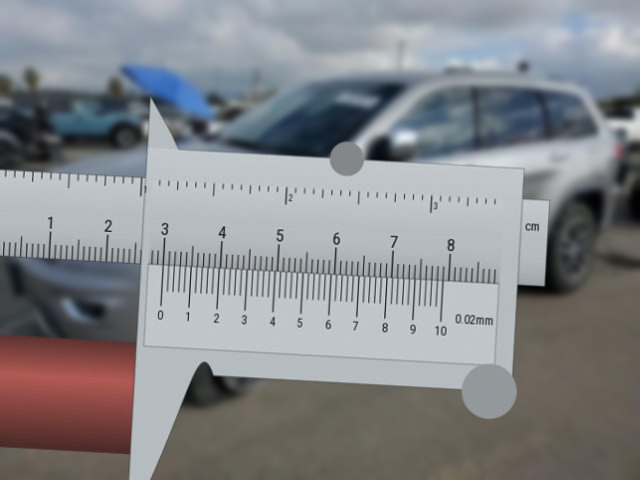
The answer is 30.0 mm
